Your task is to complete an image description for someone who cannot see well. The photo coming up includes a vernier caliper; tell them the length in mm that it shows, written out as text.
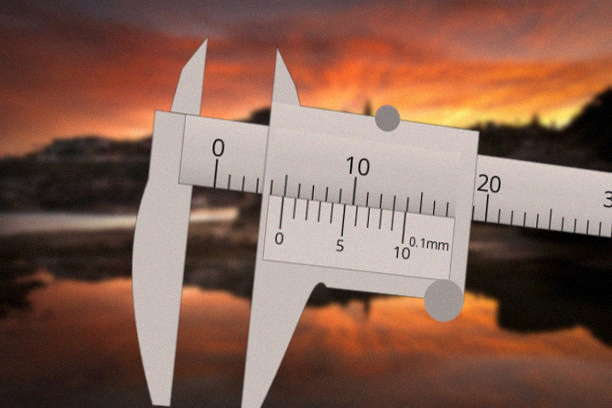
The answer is 4.9 mm
